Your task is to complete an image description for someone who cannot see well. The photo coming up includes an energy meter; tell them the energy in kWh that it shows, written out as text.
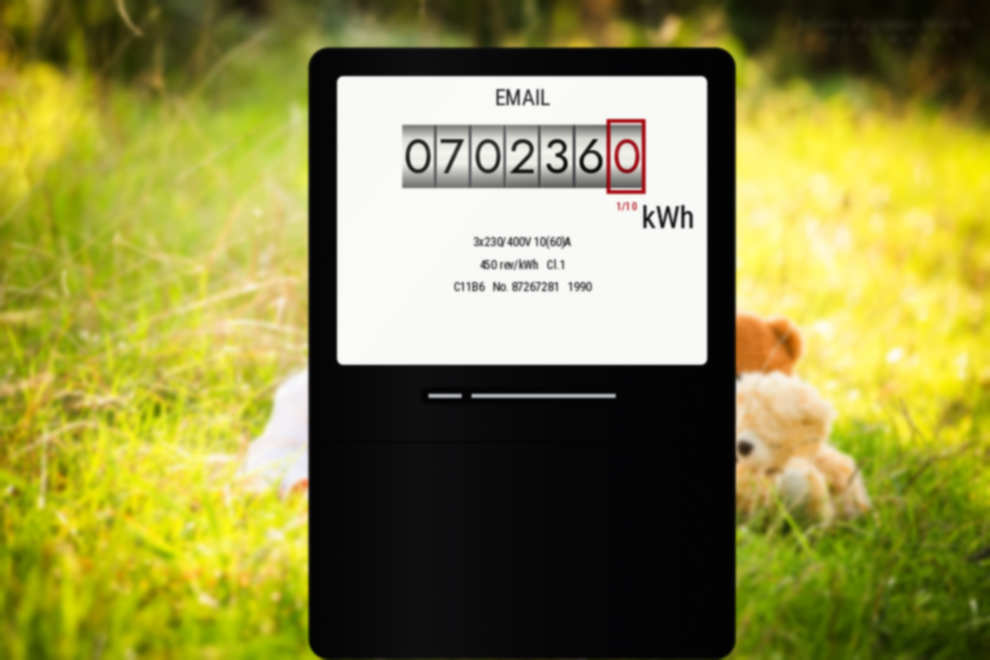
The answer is 70236.0 kWh
